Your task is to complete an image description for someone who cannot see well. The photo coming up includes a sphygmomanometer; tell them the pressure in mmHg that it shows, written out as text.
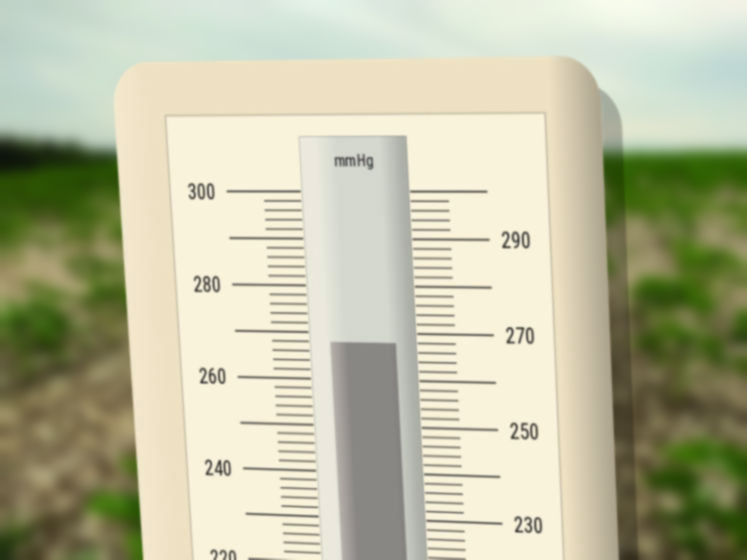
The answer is 268 mmHg
